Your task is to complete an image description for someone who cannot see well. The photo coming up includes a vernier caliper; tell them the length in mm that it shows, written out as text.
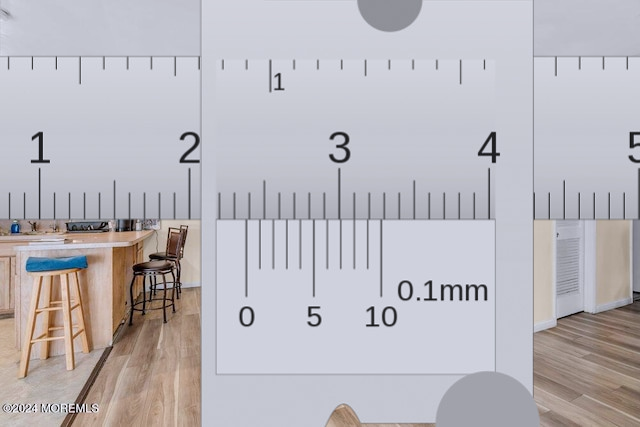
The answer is 23.8 mm
